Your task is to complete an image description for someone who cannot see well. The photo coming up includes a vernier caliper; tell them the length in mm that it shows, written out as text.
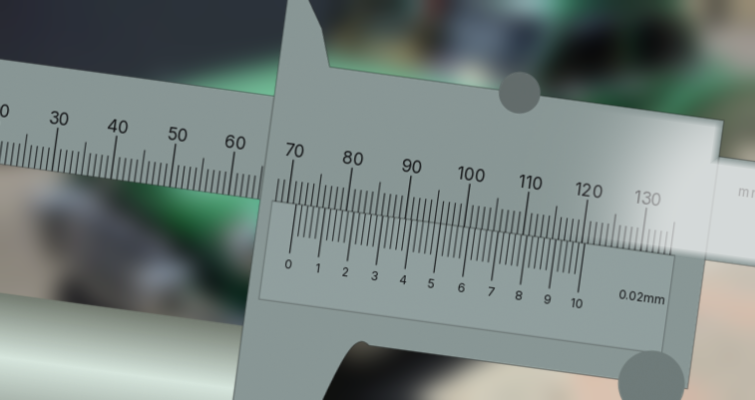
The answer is 71.5 mm
